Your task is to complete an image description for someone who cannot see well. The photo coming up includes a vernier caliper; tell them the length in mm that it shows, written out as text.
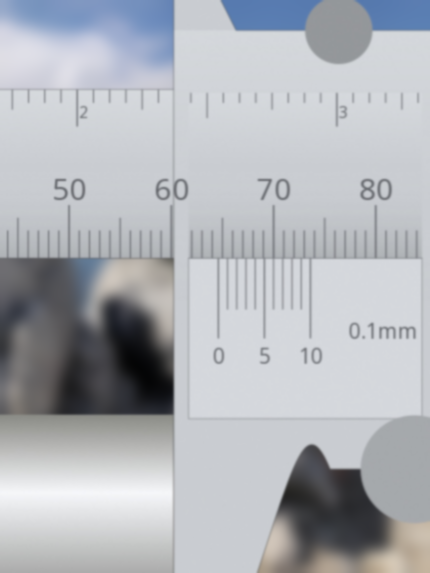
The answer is 64.6 mm
